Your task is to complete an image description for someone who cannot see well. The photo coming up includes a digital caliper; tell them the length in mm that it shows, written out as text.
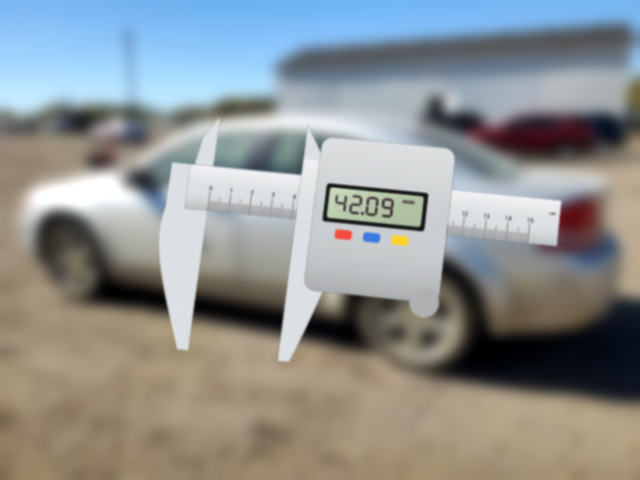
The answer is 42.09 mm
